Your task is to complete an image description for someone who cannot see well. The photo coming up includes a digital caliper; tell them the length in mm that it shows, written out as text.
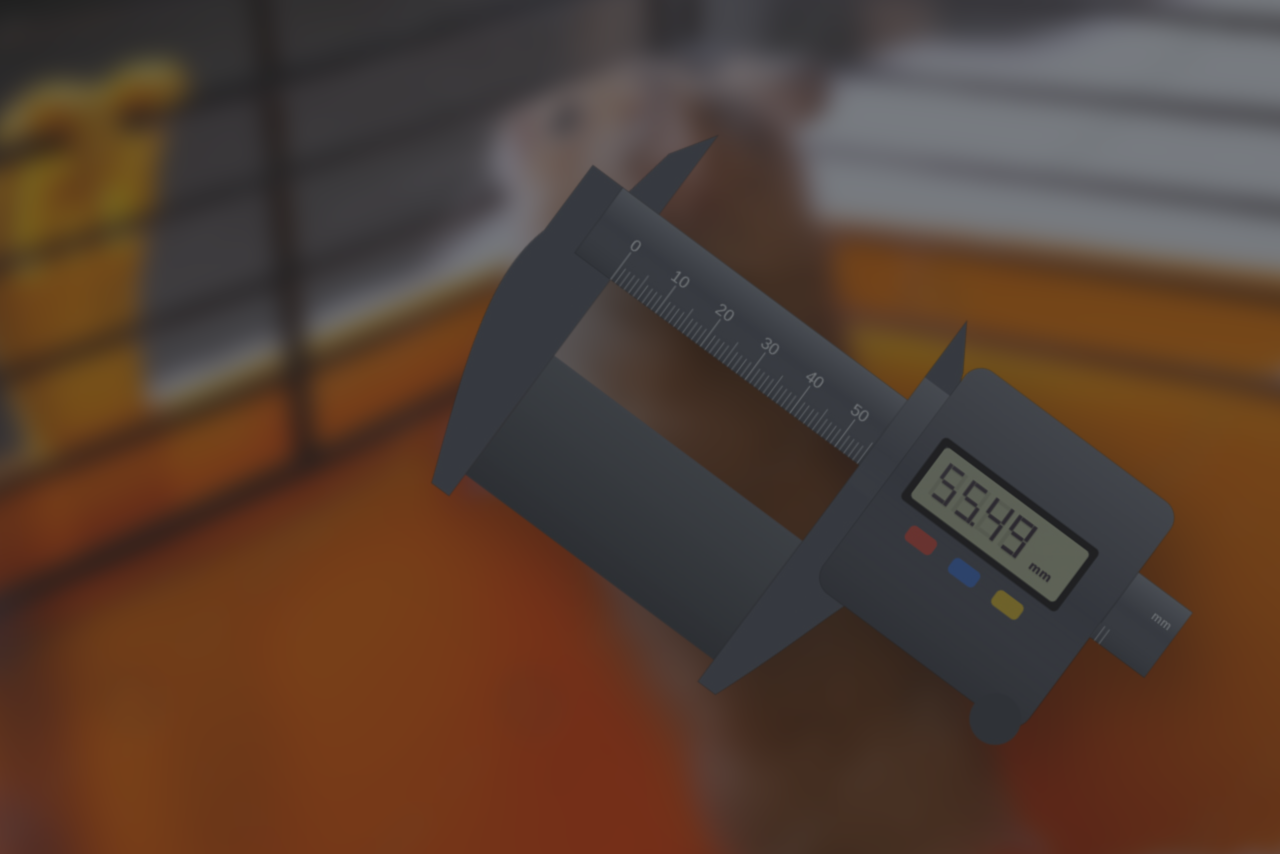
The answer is 55.49 mm
